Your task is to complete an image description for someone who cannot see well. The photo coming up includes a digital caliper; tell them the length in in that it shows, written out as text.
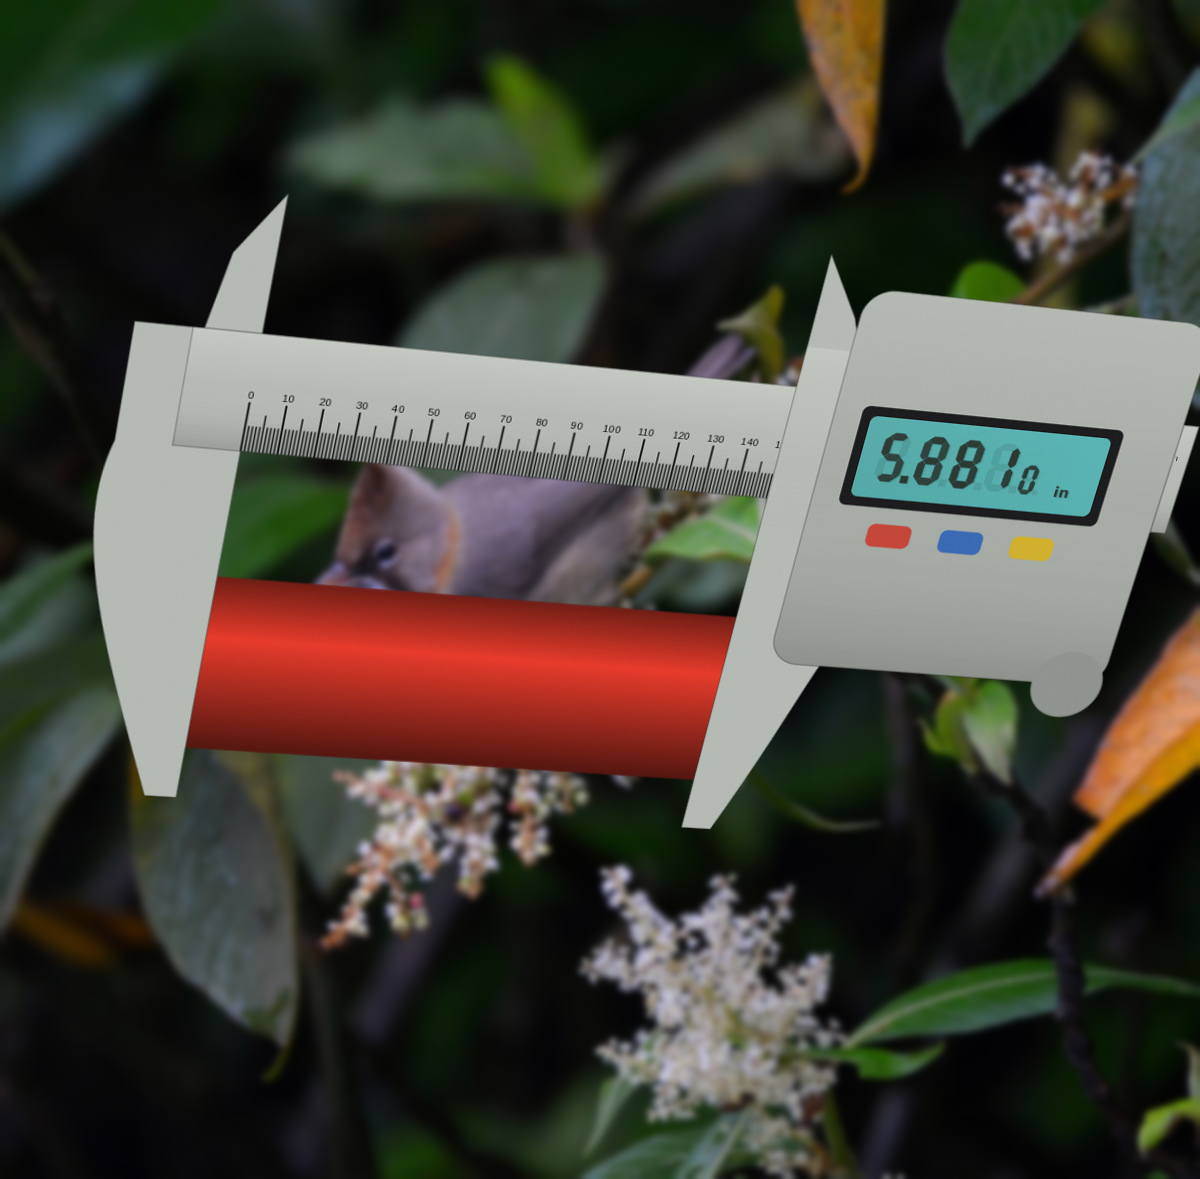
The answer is 5.8810 in
